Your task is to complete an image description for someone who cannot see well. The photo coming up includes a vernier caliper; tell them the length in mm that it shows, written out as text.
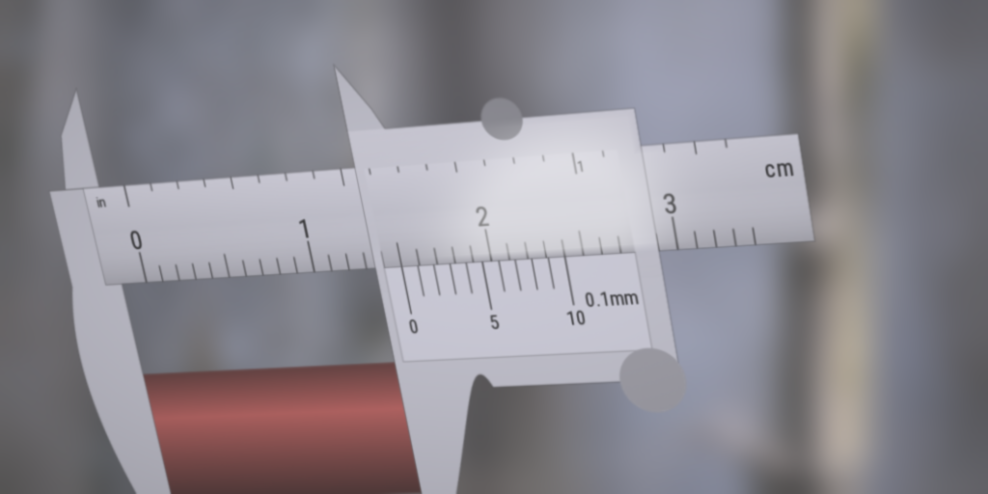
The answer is 15.0 mm
